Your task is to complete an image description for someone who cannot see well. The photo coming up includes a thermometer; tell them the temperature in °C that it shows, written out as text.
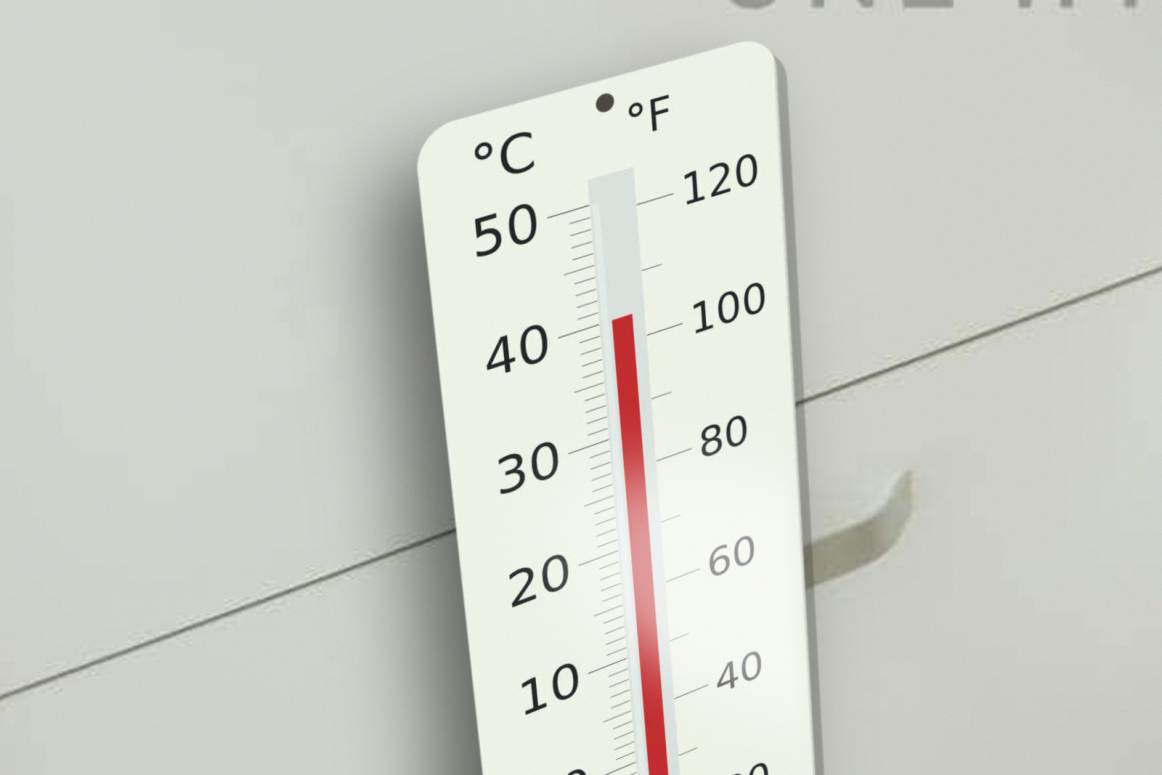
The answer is 40 °C
